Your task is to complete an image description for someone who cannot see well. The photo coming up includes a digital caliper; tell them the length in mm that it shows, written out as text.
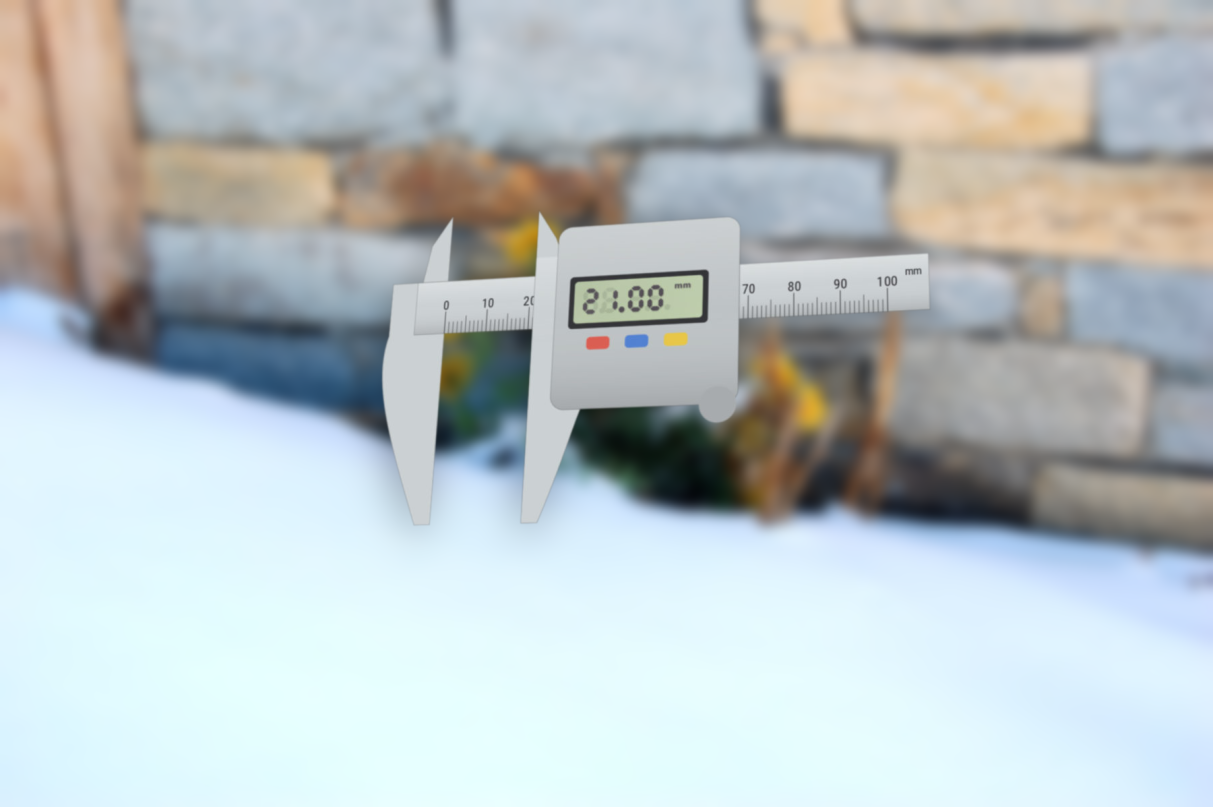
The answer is 21.00 mm
